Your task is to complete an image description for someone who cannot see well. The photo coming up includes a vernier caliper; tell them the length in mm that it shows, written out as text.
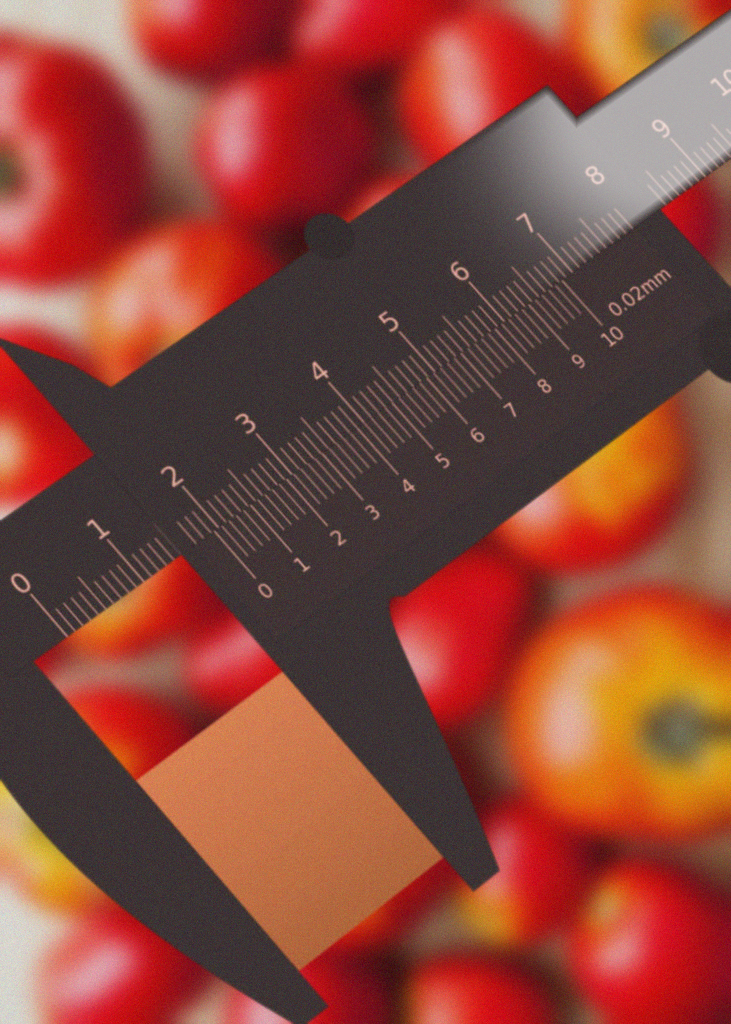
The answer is 19.4 mm
